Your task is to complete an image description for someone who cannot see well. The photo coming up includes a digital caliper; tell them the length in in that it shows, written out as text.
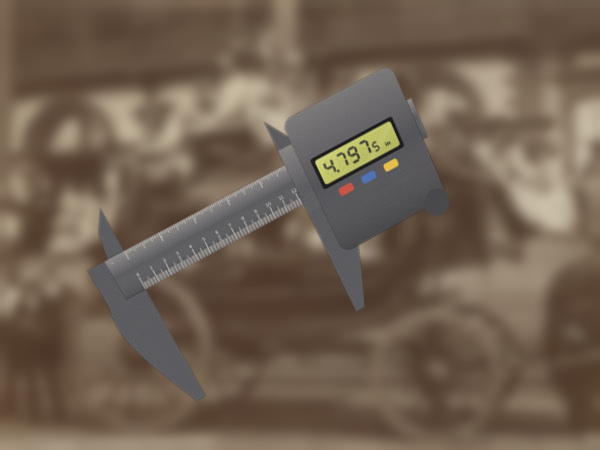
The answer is 4.7975 in
